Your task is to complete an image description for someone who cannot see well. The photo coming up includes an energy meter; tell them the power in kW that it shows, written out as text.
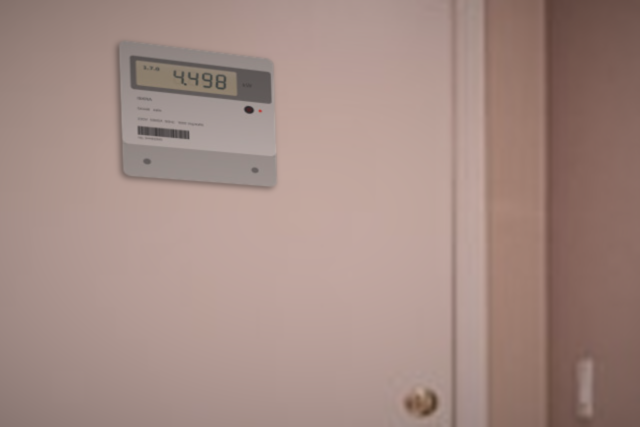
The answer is 4.498 kW
